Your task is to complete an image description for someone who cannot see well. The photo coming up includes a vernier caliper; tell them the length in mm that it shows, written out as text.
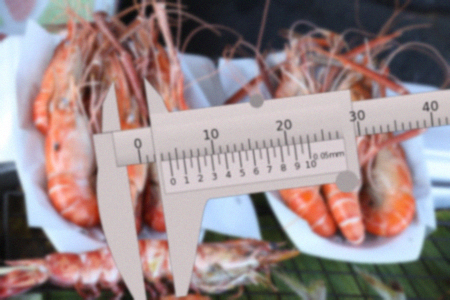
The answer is 4.0 mm
